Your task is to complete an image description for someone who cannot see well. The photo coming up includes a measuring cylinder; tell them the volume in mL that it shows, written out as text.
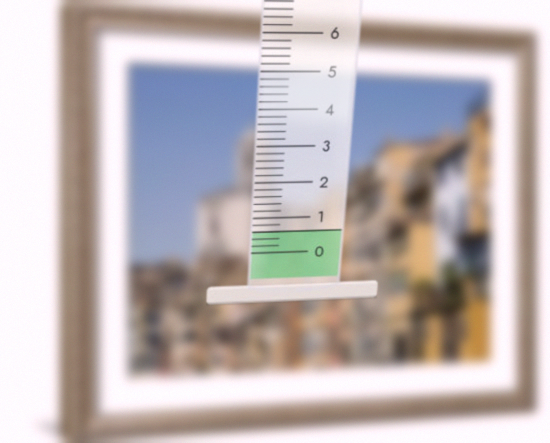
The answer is 0.6 mL
